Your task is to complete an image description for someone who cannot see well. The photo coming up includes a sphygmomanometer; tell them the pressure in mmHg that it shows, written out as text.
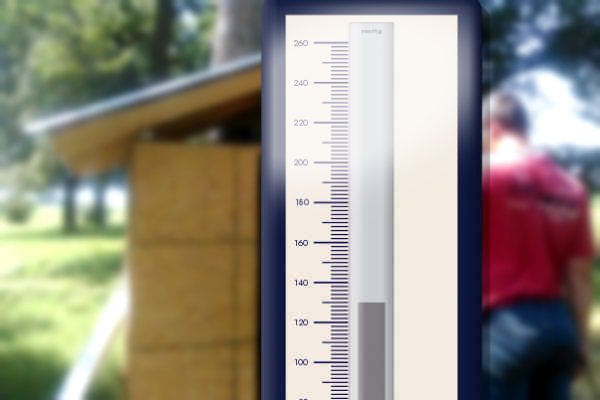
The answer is 130 mmHg
